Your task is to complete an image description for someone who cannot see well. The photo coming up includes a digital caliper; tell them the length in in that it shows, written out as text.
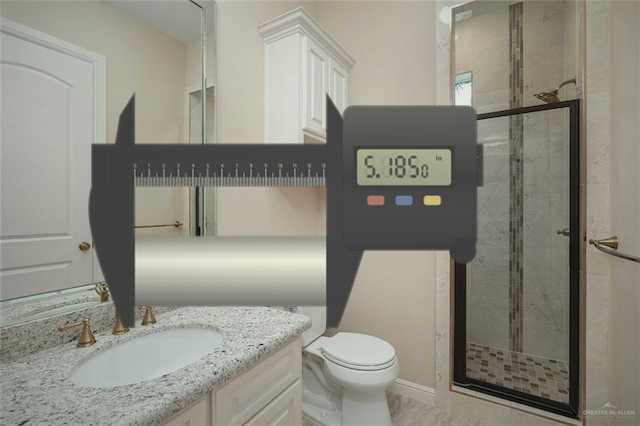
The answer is 5.1850 in
